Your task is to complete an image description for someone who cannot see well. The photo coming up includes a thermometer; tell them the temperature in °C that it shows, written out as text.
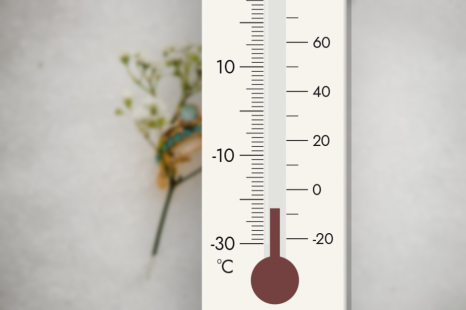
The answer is -22 °C
